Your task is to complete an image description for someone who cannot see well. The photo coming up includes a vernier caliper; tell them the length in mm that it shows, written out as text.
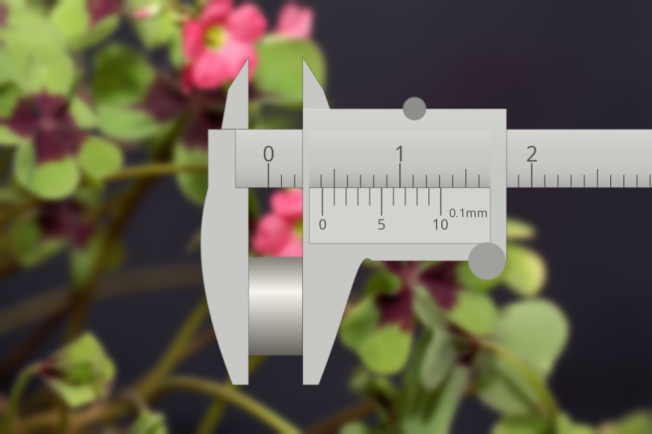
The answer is 4.1 mm
